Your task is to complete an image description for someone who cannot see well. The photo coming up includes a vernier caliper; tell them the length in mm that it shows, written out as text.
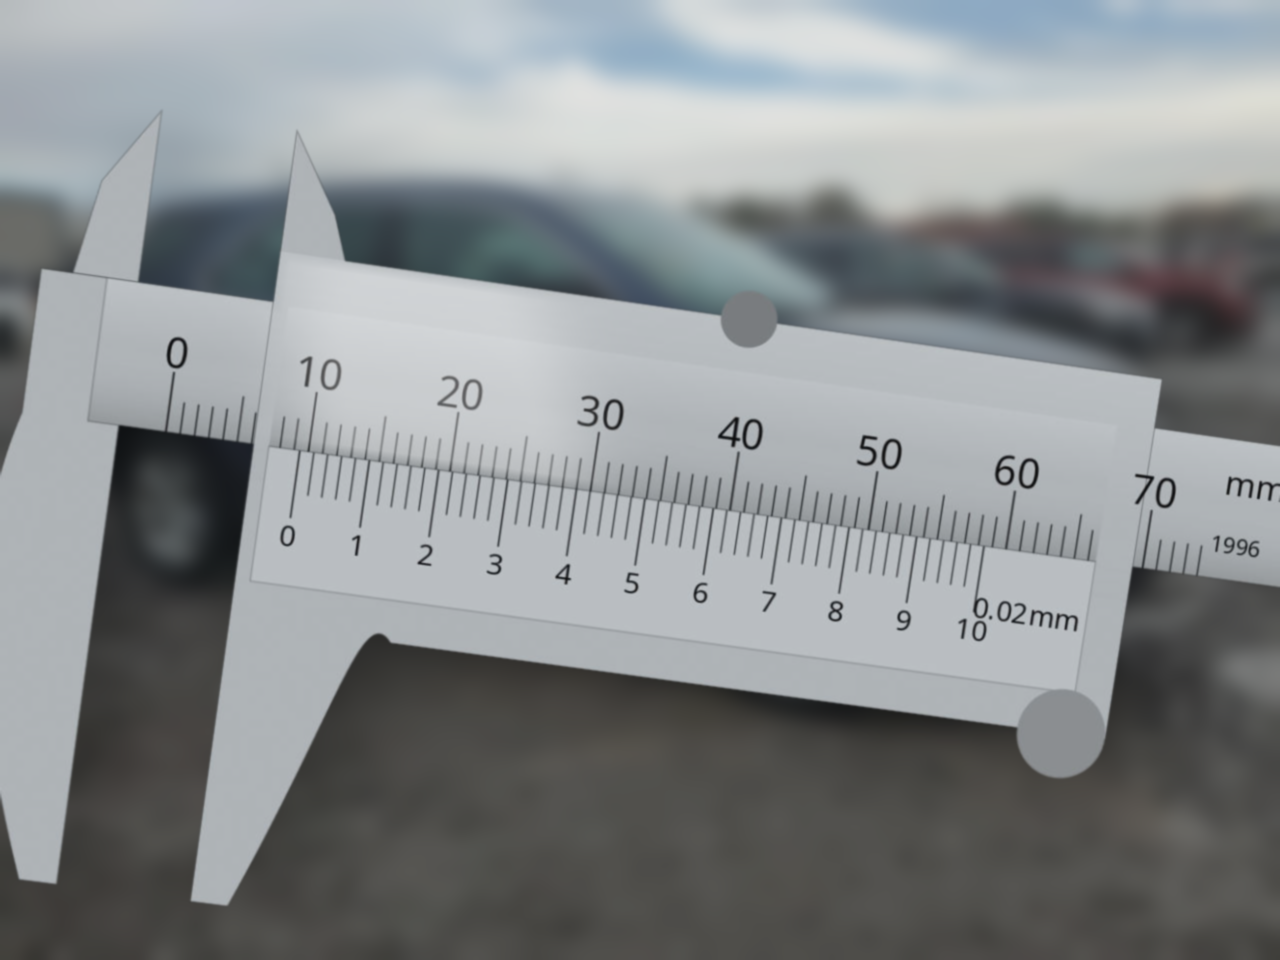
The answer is 9.4 mm
